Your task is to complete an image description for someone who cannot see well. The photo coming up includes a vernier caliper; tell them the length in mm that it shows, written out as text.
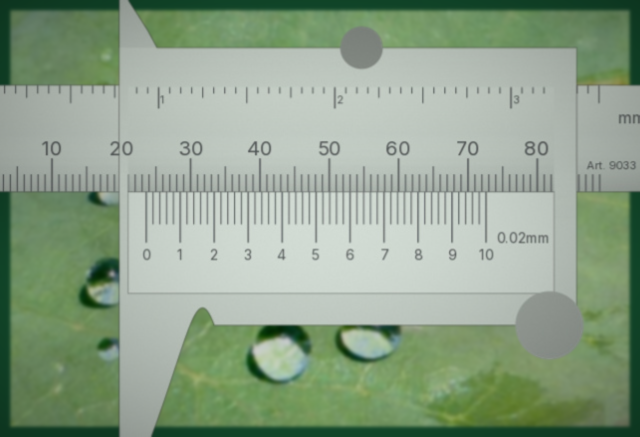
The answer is 23.6 mm
